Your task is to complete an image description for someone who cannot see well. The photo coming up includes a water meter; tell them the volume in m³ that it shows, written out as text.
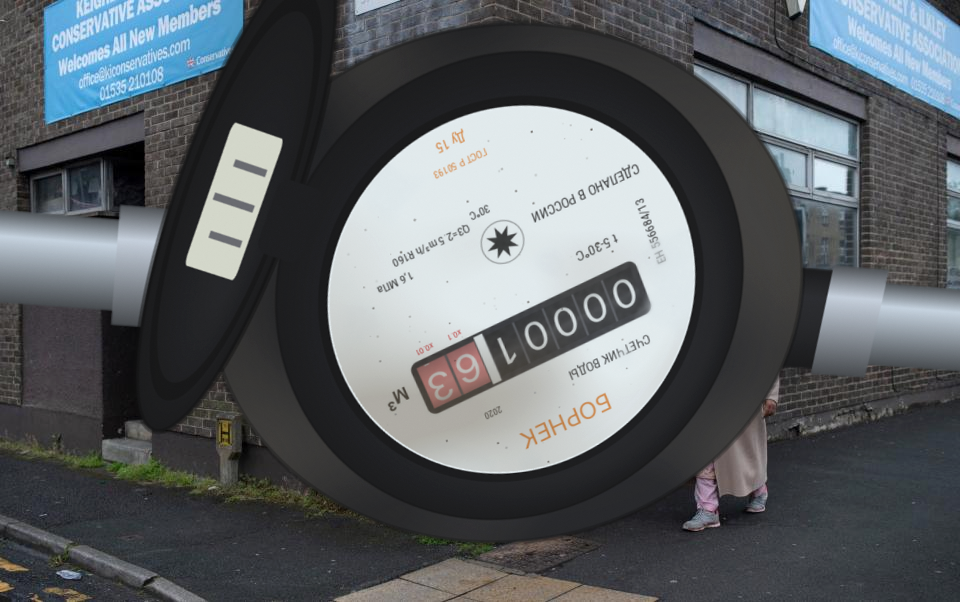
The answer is 1.63 m³
